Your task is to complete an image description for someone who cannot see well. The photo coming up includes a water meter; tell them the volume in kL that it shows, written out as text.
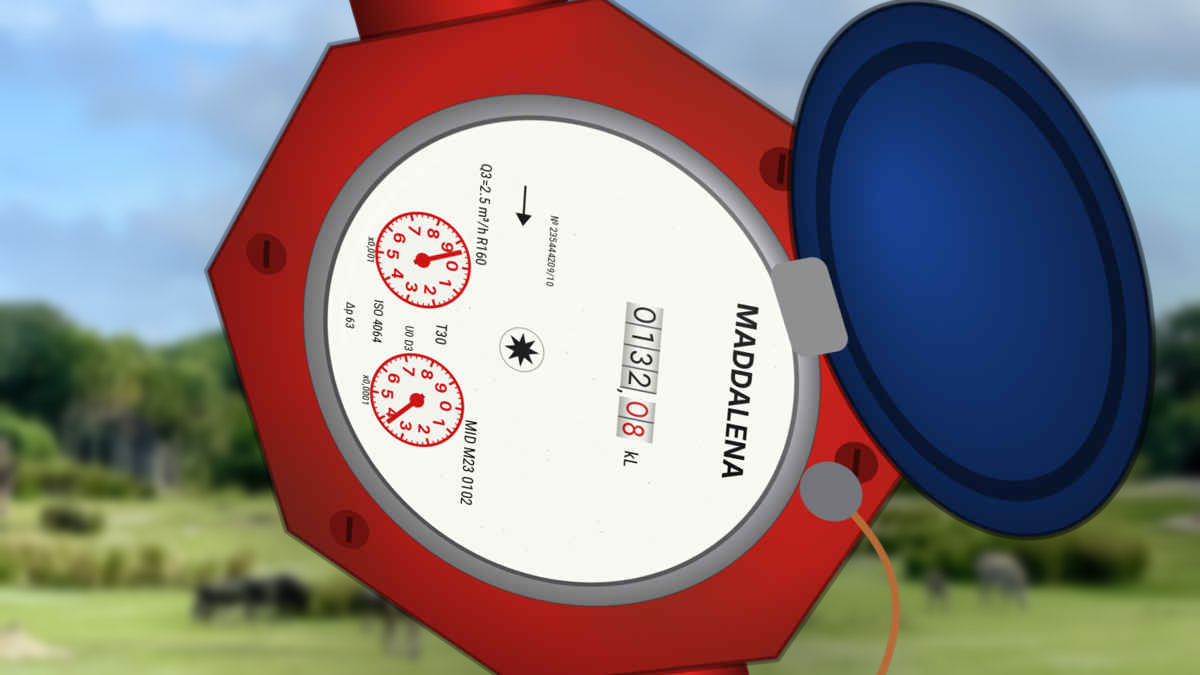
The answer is 132.0793 kL
